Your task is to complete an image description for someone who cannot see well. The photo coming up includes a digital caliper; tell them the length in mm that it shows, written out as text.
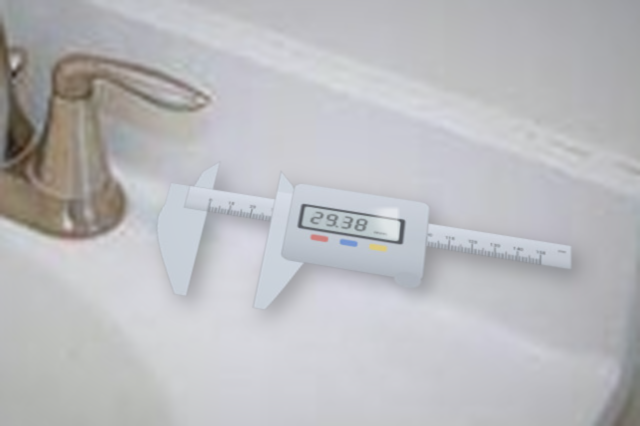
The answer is 29.38 mm
